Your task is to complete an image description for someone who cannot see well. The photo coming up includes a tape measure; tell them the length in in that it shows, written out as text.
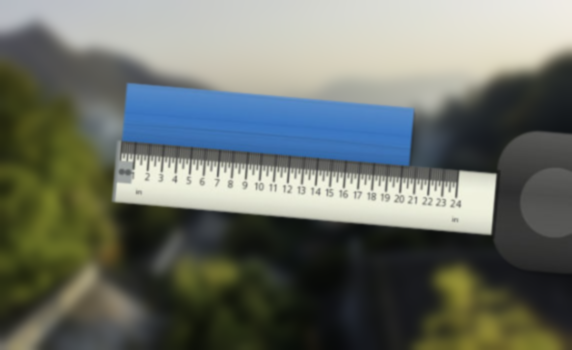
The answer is 20.5 in
